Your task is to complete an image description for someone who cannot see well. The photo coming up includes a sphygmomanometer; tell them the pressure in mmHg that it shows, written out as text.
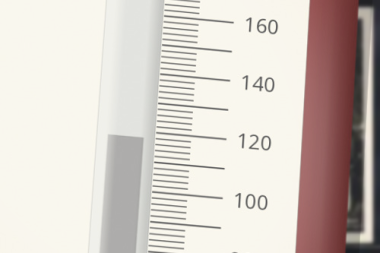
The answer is 118 mmHg
